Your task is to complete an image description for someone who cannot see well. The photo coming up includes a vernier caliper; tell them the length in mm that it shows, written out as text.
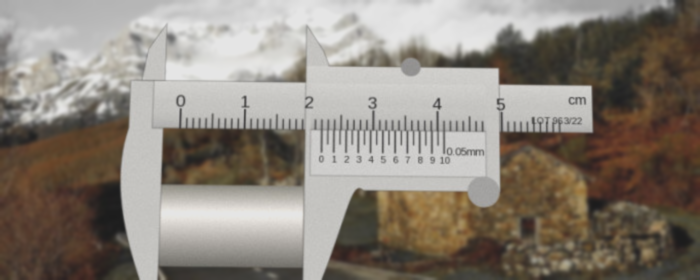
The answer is 22.0 mm
